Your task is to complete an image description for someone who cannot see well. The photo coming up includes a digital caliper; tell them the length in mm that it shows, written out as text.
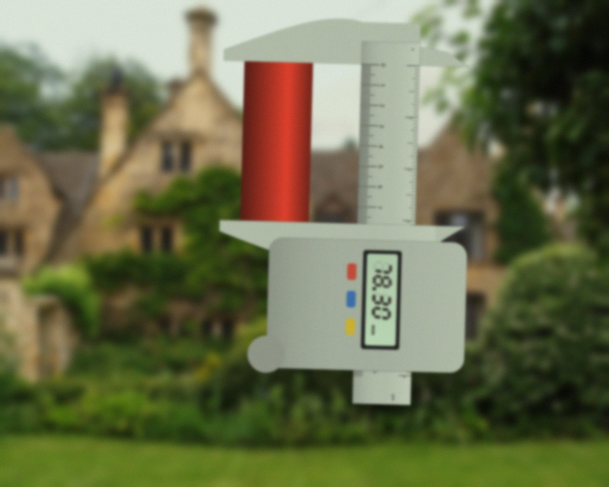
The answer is 78.30 mm
